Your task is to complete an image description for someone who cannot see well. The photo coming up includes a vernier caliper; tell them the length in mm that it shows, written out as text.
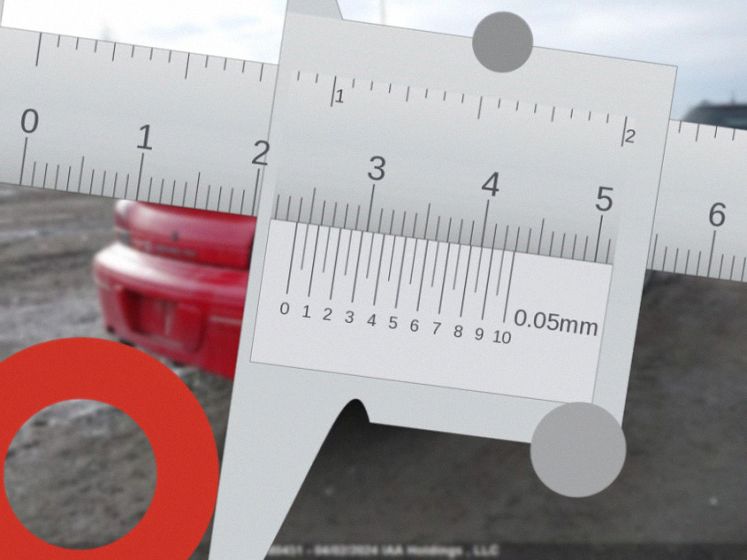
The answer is 23.9 mm
